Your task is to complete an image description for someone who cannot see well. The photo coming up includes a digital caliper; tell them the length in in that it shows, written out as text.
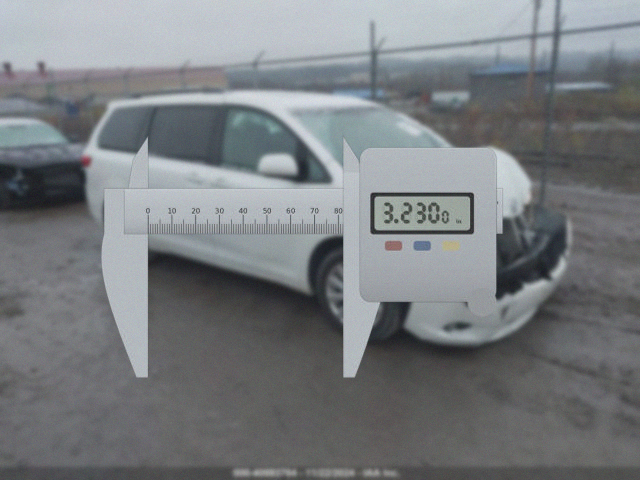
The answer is 3.2300 in
